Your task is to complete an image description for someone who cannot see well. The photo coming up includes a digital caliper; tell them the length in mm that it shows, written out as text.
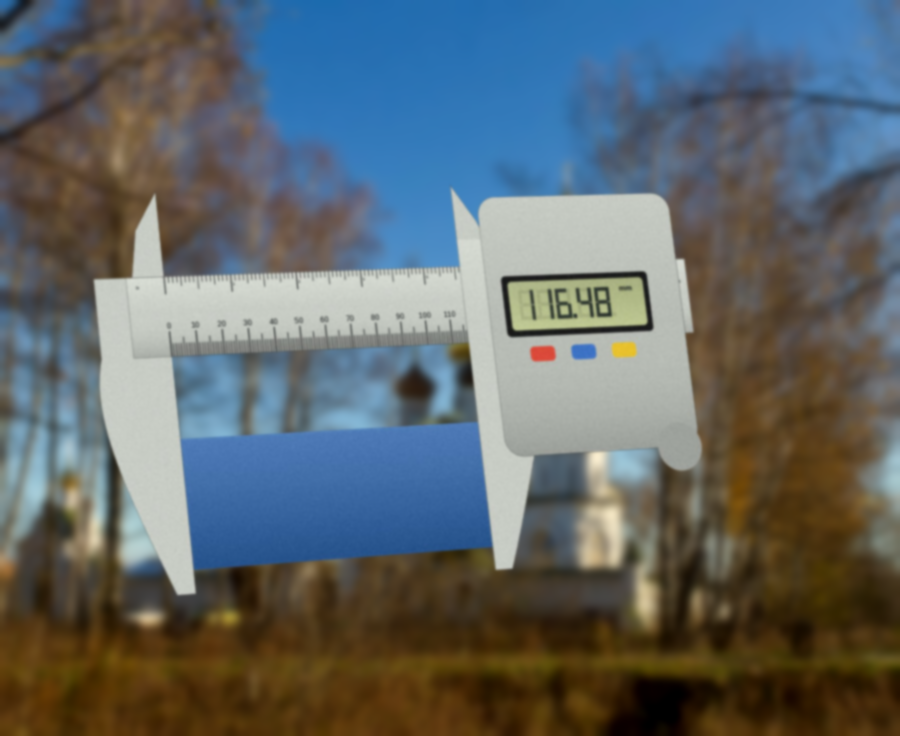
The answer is 116.48 mm
